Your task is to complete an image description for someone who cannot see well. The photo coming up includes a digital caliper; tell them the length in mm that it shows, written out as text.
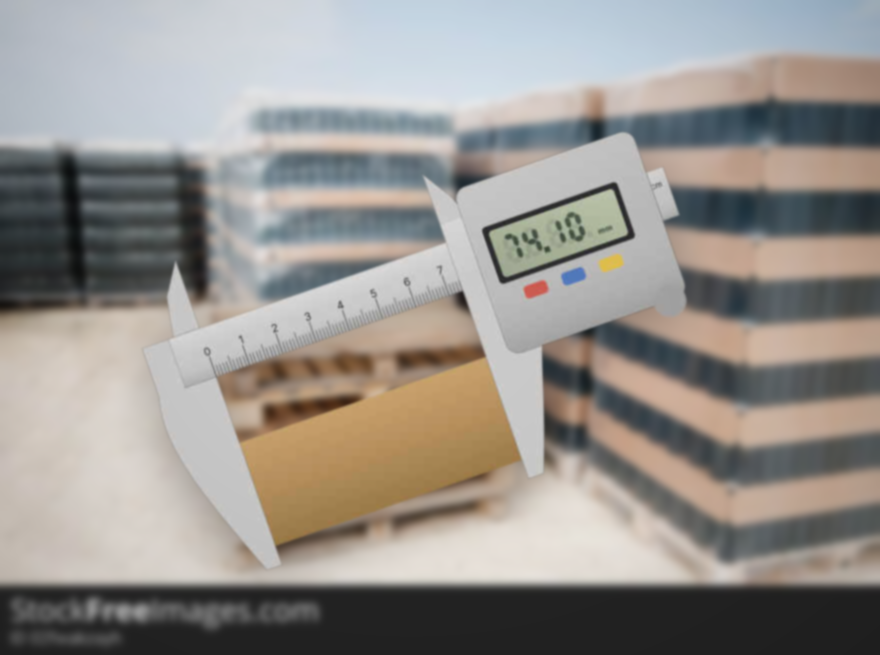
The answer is 74.10 mm
